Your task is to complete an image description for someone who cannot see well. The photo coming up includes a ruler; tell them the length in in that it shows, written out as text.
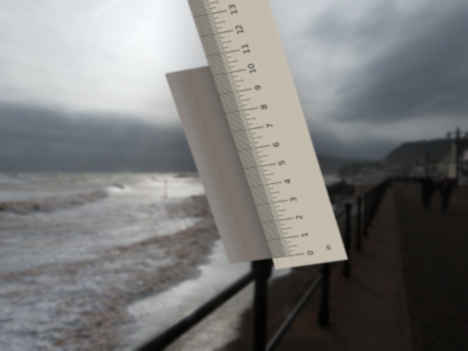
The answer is 10.5 in
